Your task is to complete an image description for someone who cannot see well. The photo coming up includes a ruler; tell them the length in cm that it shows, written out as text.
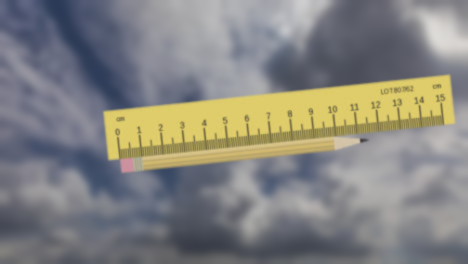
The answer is 11.5 cm
